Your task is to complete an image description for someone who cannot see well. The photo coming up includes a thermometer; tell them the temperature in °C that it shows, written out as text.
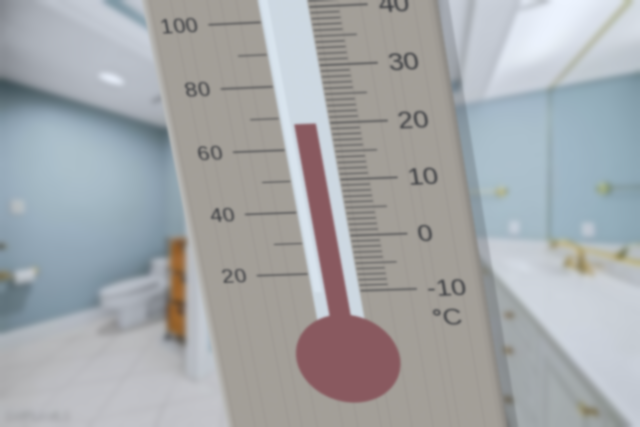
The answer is 20 °C
